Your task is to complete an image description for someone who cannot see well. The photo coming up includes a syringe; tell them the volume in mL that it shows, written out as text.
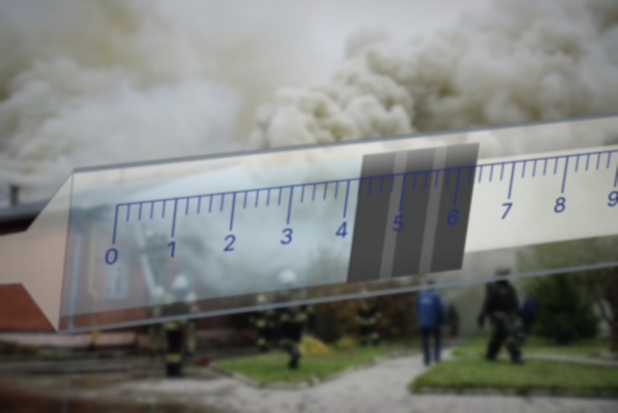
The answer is 4.2 mL
